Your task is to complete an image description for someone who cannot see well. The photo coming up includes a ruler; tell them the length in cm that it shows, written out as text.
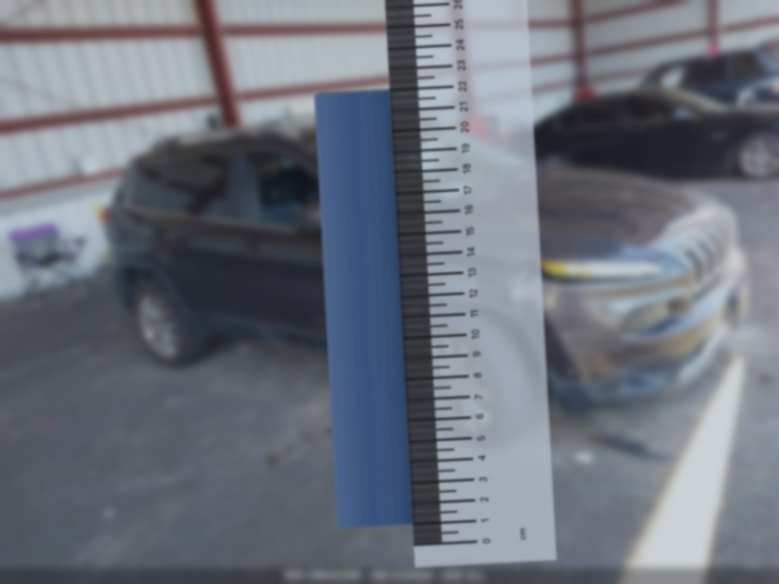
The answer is 21 cm
